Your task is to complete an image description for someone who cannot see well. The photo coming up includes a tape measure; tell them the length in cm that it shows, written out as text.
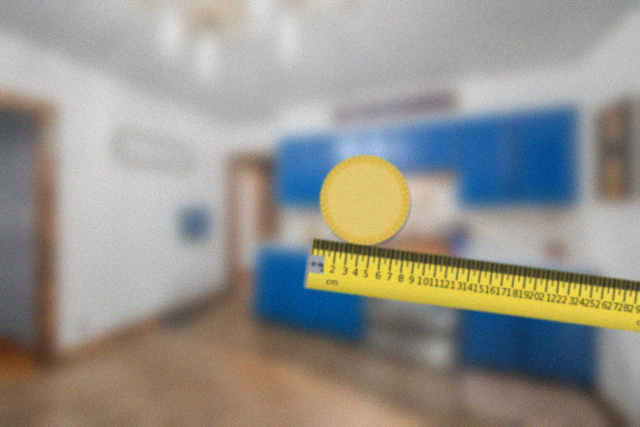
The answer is 8 cm
